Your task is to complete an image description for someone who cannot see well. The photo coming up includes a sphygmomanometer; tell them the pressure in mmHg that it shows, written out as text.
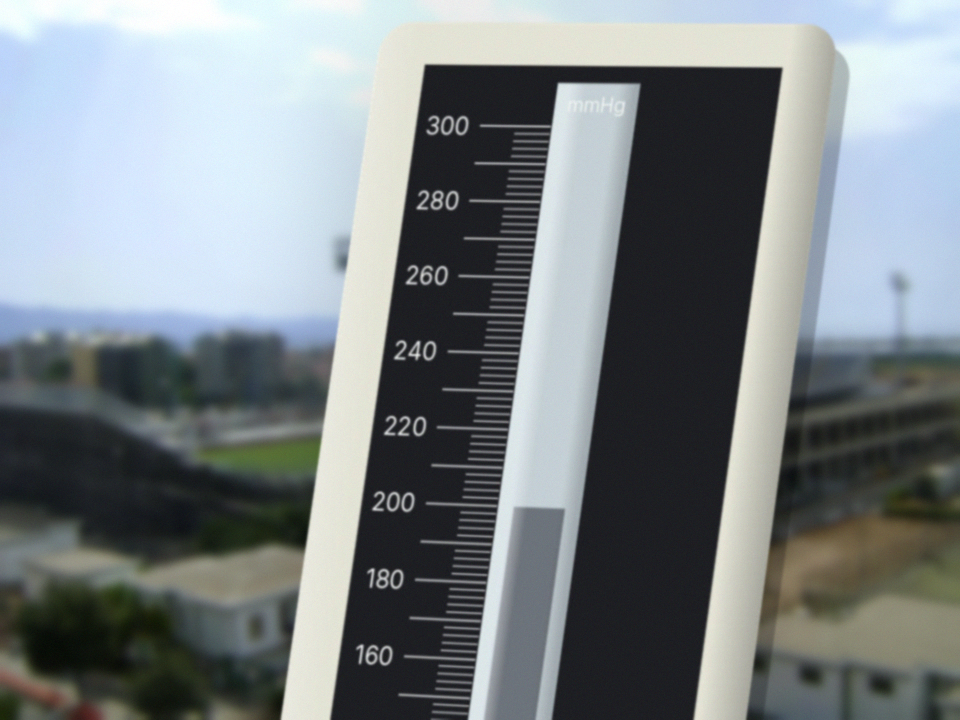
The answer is 200 mmHg
